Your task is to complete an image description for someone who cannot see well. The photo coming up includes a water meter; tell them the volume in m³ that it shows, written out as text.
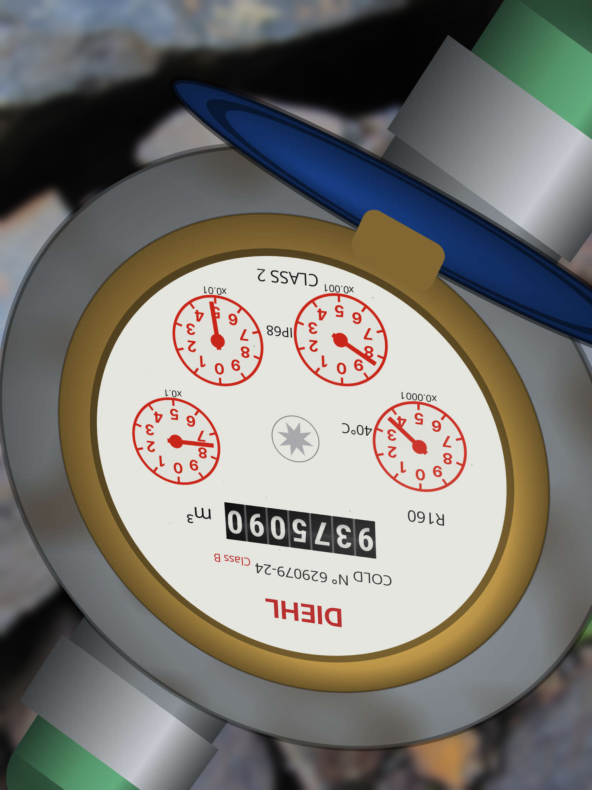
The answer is 9375090.7483 m³
